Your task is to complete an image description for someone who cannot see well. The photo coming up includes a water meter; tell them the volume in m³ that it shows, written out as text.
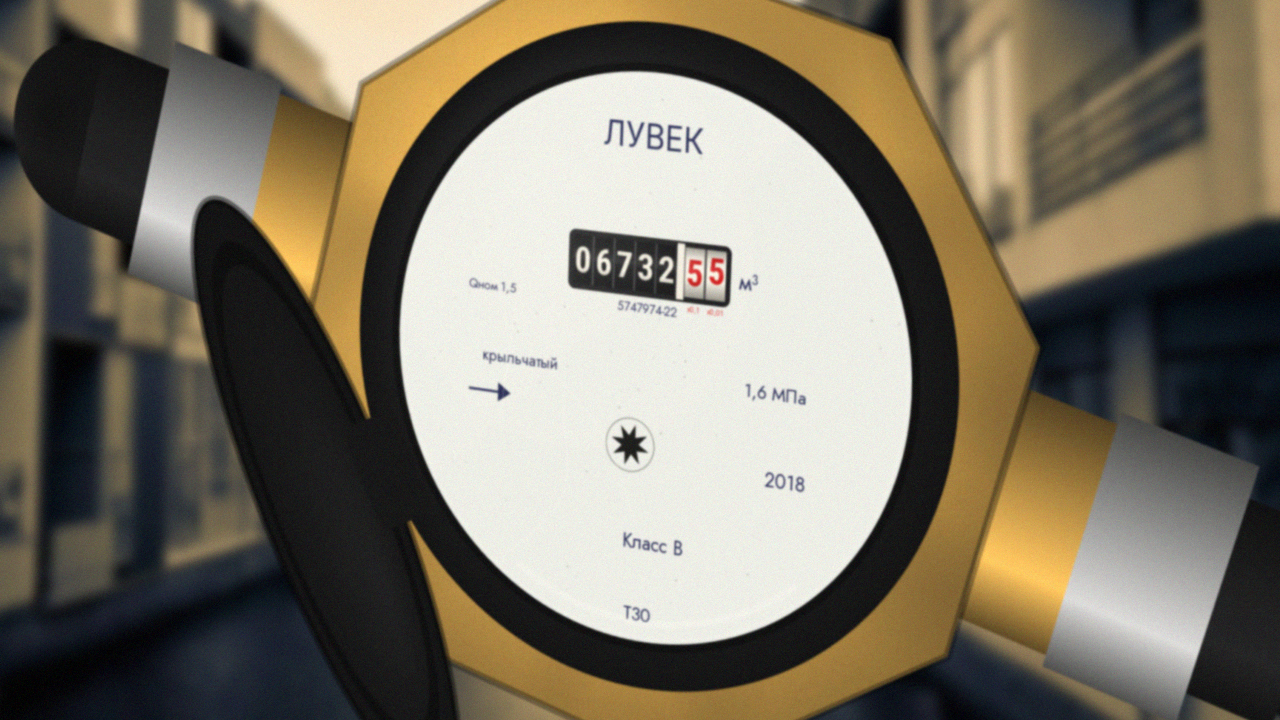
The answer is 6732.55 m³
